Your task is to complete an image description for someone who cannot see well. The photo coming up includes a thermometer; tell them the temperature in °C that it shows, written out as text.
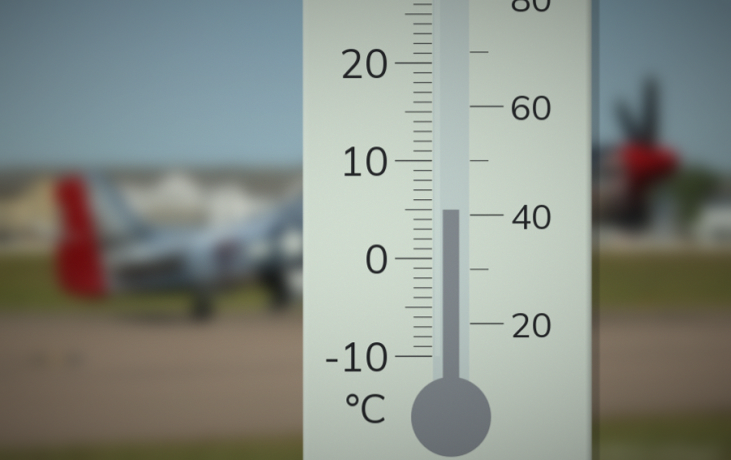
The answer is 5 °C
